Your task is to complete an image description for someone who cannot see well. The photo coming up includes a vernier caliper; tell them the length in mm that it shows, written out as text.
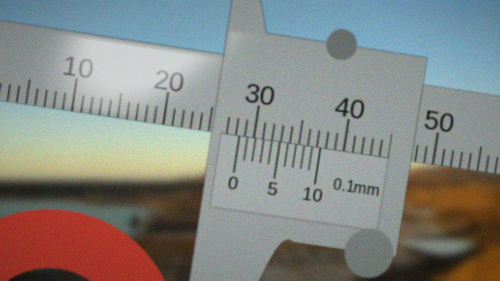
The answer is 28.4 mm
